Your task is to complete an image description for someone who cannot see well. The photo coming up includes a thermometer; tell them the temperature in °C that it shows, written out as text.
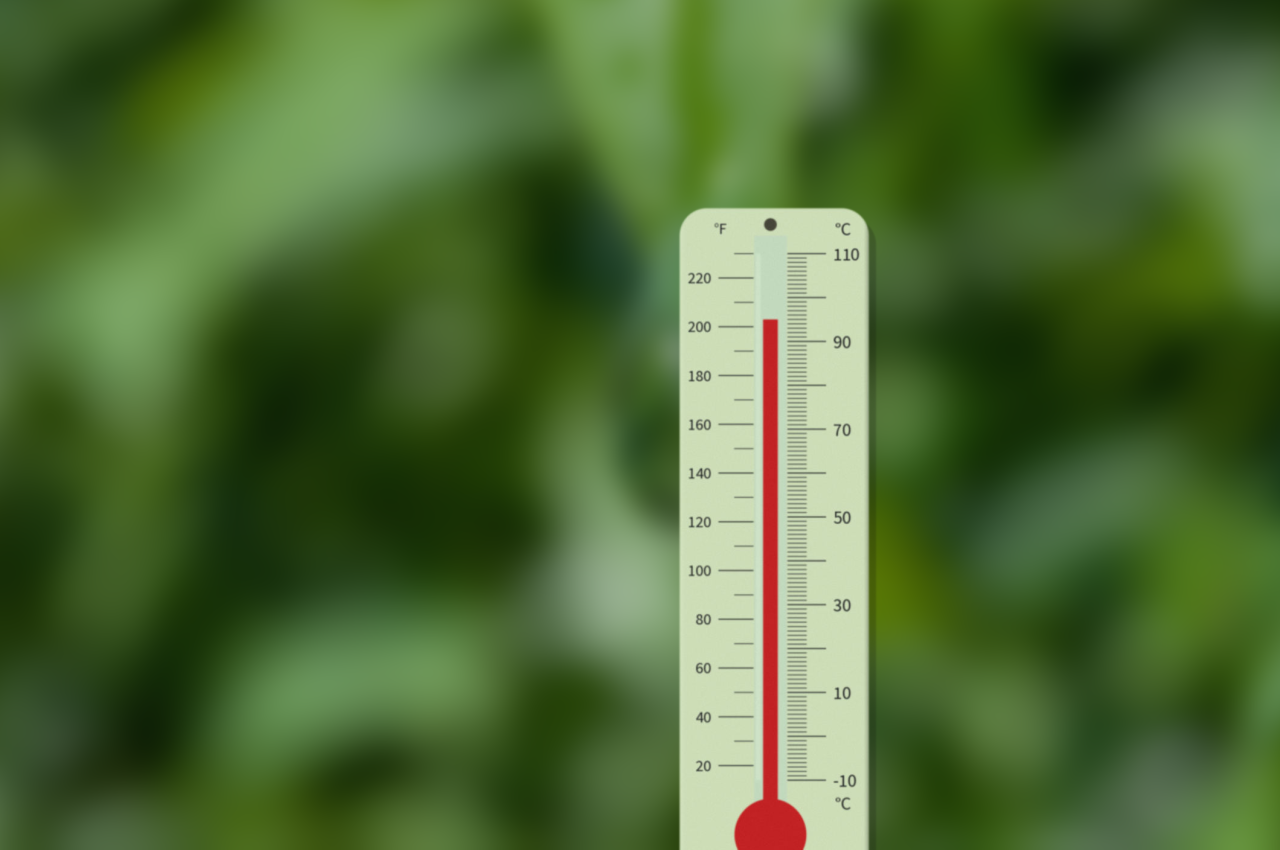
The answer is 95 °C
